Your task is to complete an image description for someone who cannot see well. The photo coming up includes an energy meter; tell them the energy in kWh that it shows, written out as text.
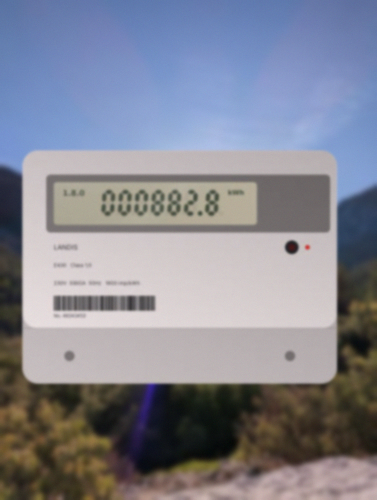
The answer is 882.8 kWh
